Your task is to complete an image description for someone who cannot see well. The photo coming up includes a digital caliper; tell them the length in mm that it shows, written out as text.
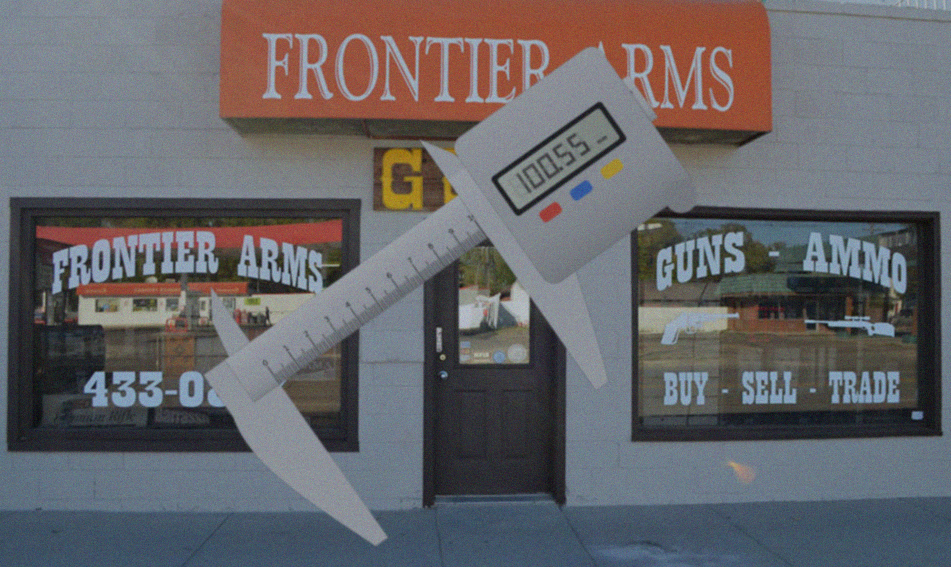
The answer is 100.55 mm
